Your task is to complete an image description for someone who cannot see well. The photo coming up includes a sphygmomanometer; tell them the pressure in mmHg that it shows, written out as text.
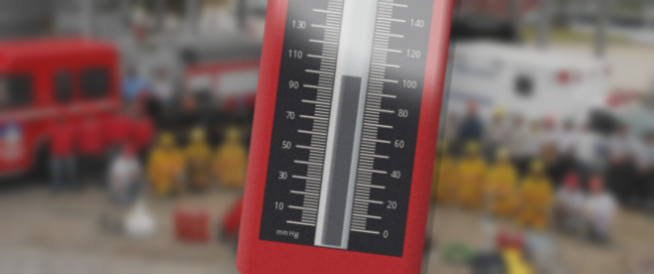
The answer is 100 mmHg
